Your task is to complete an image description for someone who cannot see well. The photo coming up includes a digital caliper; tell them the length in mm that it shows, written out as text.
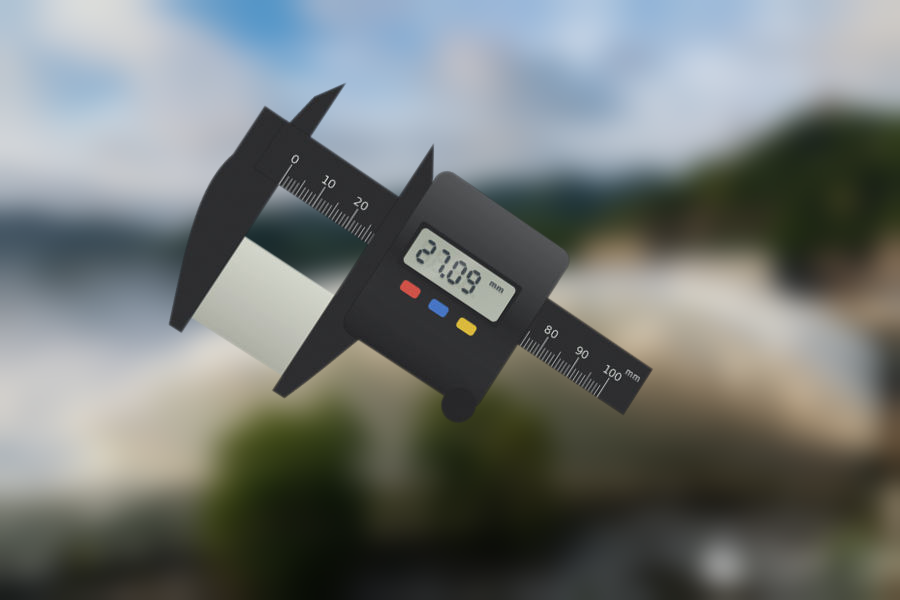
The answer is 27.09 mm
